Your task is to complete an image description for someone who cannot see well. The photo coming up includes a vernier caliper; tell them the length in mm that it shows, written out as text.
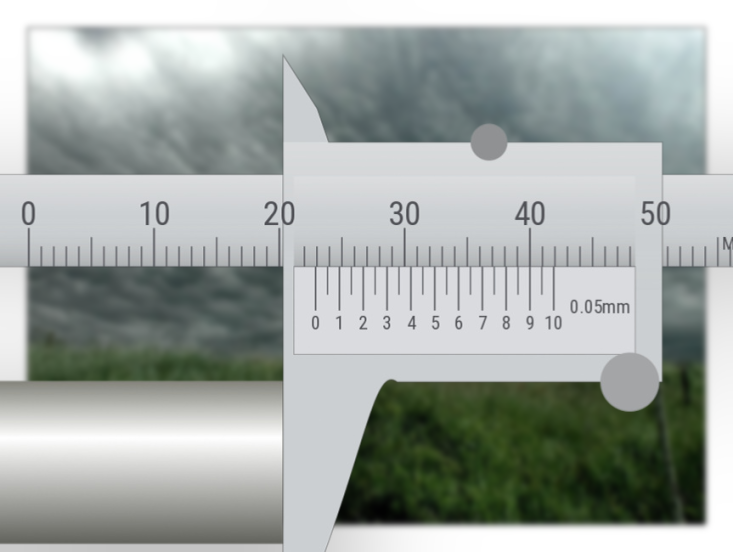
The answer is 22.9 mm
